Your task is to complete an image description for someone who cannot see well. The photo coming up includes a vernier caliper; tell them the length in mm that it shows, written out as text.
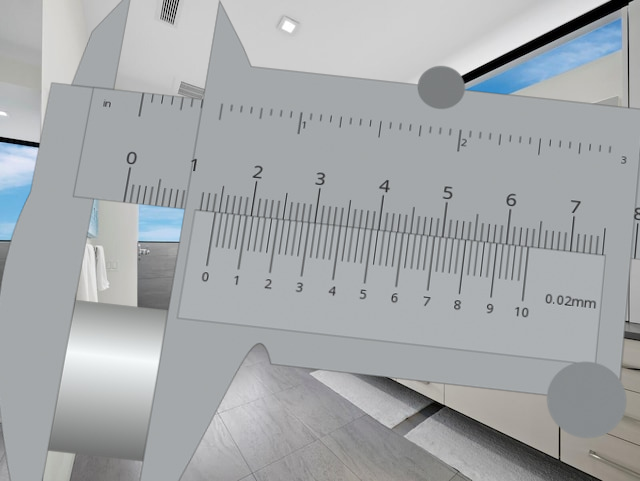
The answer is 14.4 mm
